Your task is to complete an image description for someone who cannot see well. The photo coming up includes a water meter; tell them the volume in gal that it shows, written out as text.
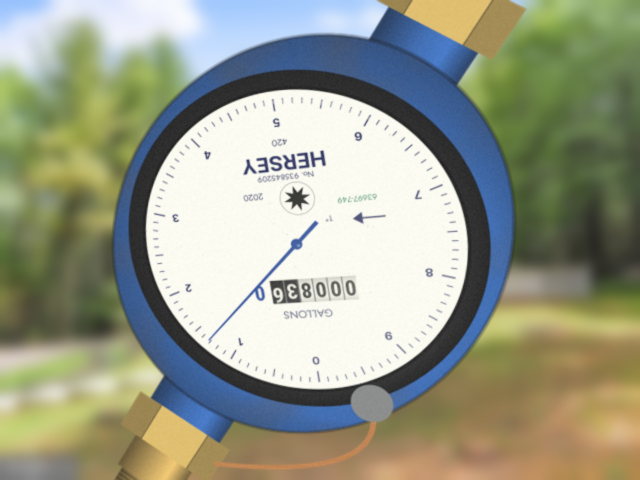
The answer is 8361.3 gal
